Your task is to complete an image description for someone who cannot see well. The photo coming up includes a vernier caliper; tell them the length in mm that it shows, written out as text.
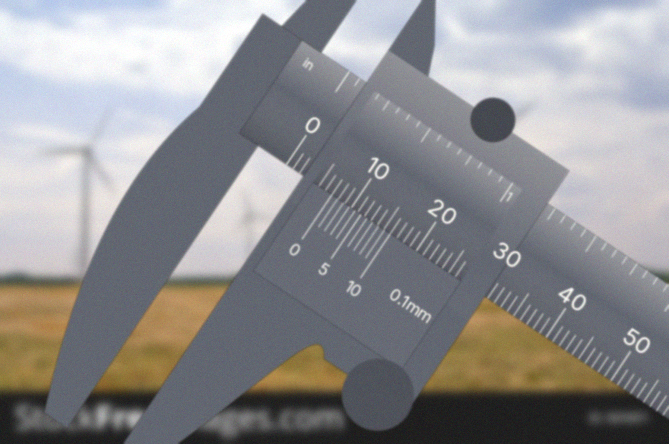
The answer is 7.0 mm
